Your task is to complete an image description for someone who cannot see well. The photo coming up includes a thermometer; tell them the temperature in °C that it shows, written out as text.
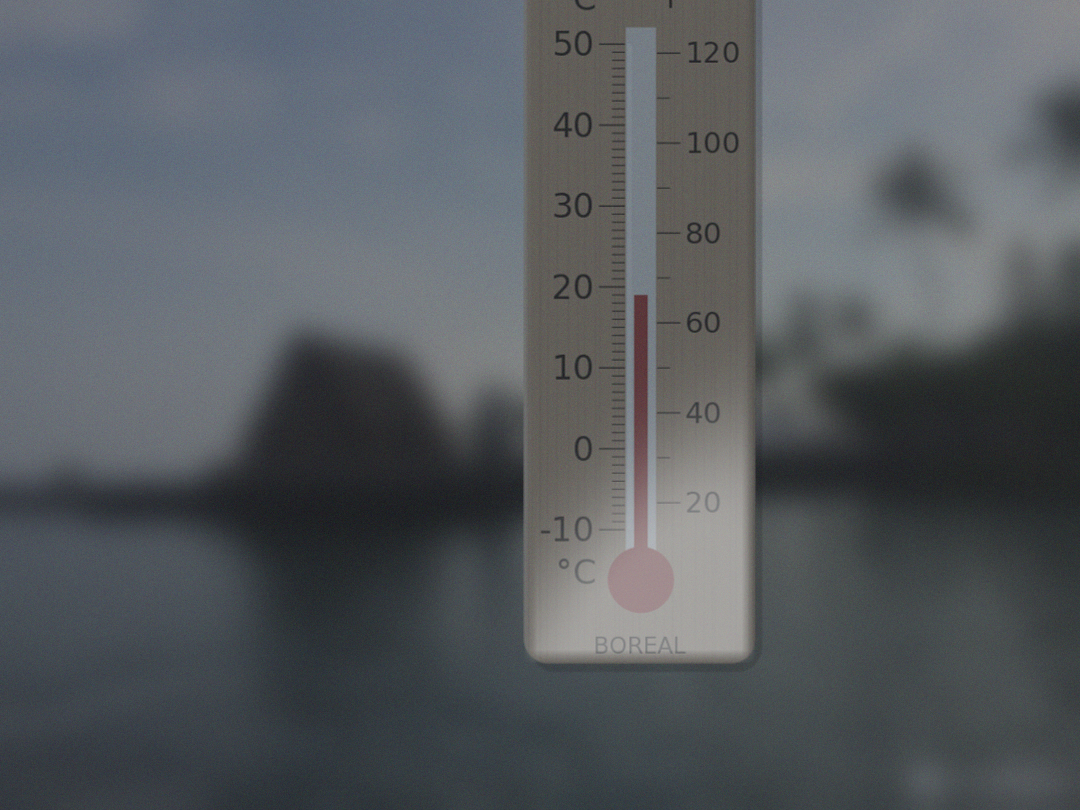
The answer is 19 °C
